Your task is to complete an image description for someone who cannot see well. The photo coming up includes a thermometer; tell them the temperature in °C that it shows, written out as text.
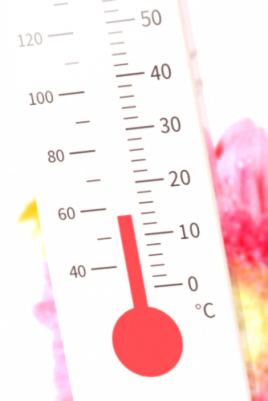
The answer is 14 °C
